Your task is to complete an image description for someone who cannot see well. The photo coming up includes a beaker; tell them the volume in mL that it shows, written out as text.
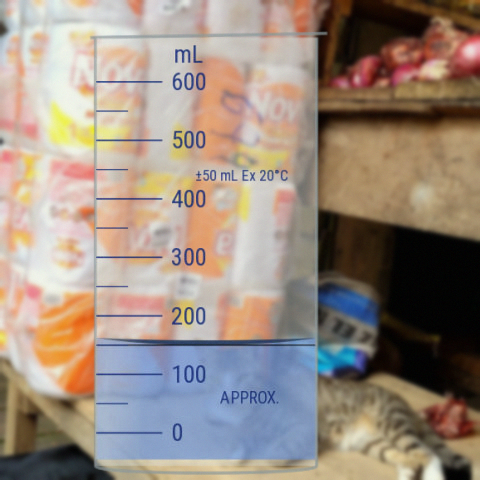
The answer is 150 mL
